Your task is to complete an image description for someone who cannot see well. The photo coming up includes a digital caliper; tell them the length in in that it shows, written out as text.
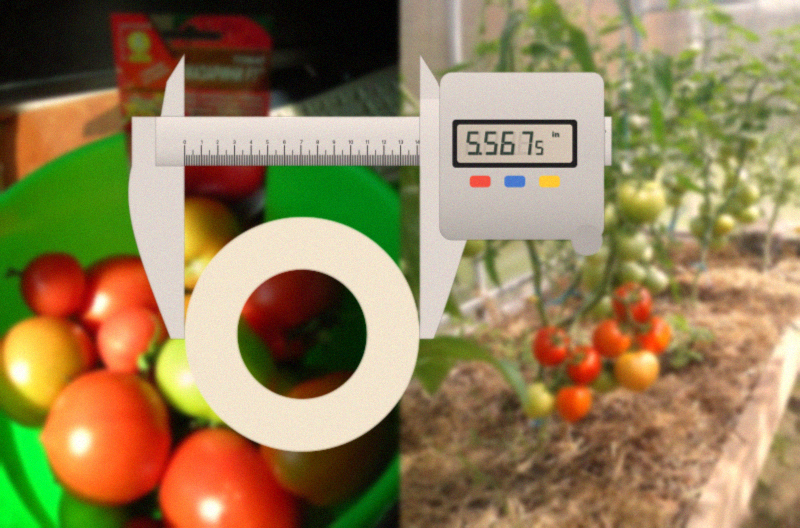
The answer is 5.5675 in
